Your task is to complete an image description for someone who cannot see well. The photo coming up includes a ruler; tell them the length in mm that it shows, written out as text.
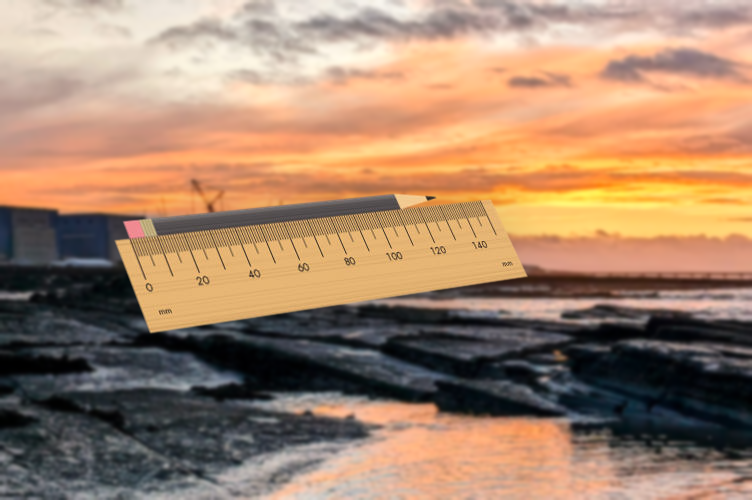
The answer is 130 mm
